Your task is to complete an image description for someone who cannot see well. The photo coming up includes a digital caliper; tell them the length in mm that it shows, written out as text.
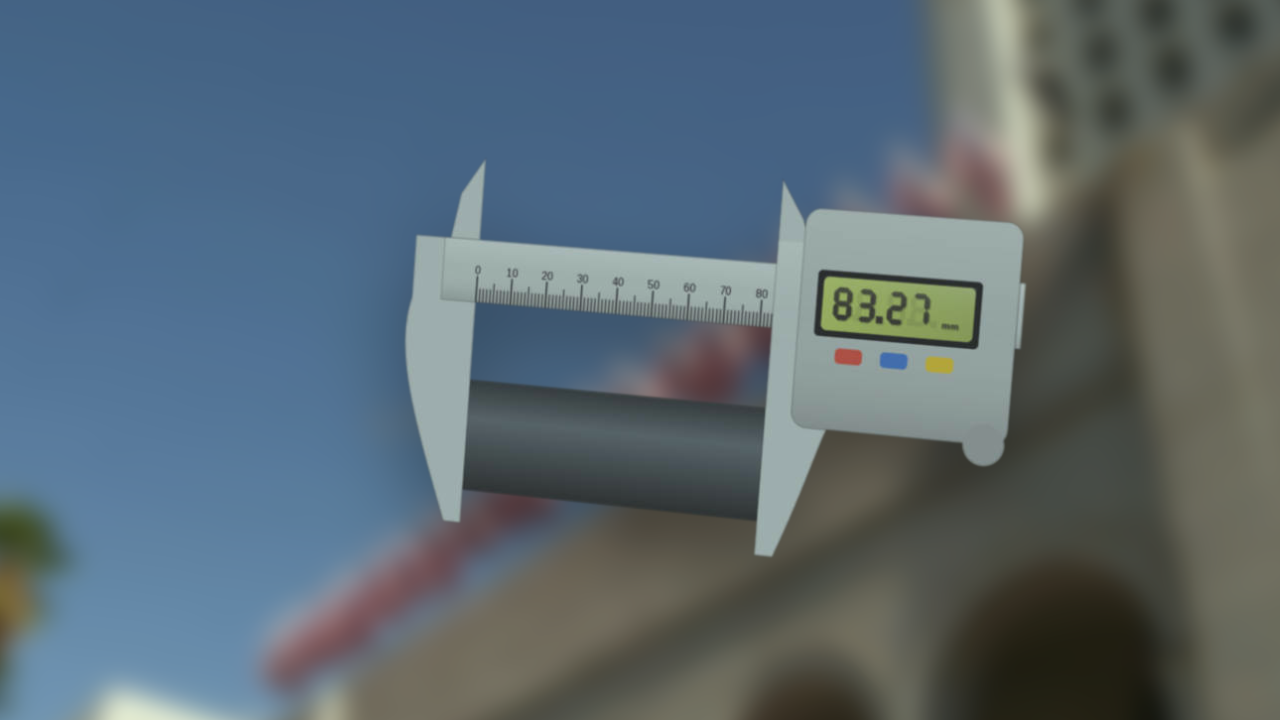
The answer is 83.27 mm
